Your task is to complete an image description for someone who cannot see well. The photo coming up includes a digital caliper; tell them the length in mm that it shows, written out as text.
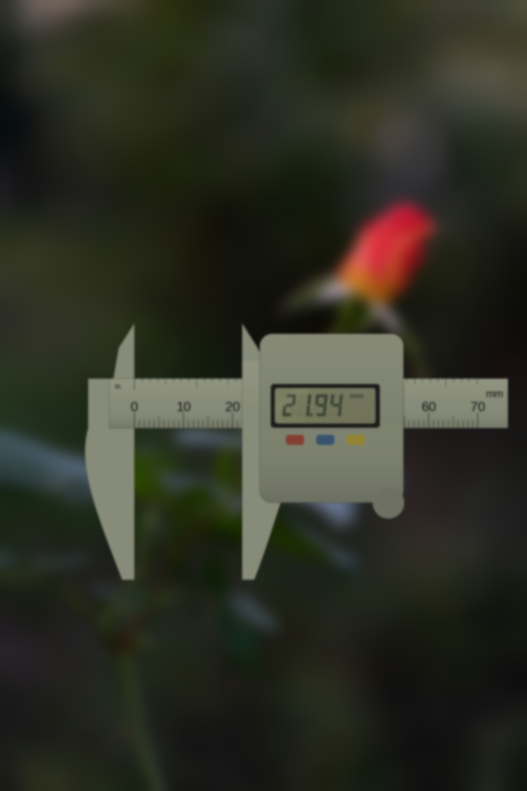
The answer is 21.94 mm
